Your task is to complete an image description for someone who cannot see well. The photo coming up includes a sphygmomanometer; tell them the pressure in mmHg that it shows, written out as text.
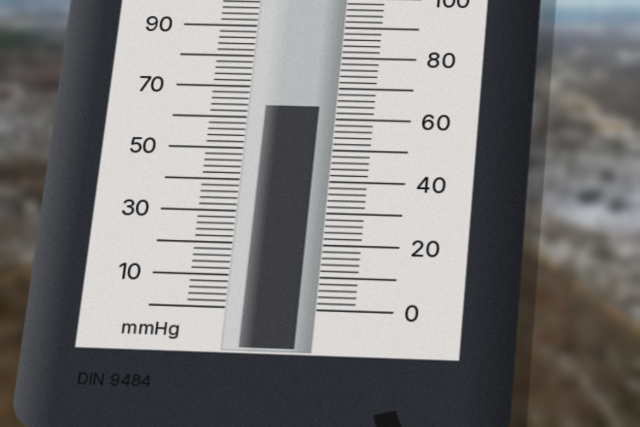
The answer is 64 mmHg
